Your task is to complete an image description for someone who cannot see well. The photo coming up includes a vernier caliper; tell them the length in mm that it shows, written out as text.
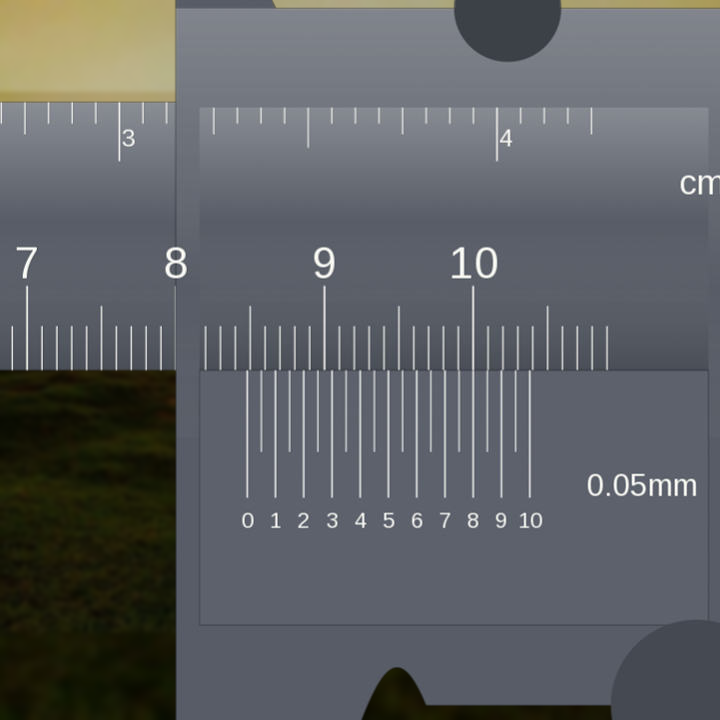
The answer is 84.8 mm
